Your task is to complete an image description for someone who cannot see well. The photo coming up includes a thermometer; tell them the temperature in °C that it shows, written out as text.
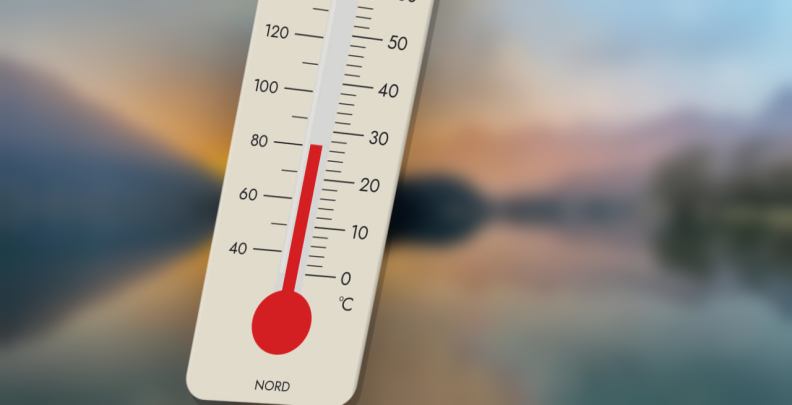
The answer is 27 °C
